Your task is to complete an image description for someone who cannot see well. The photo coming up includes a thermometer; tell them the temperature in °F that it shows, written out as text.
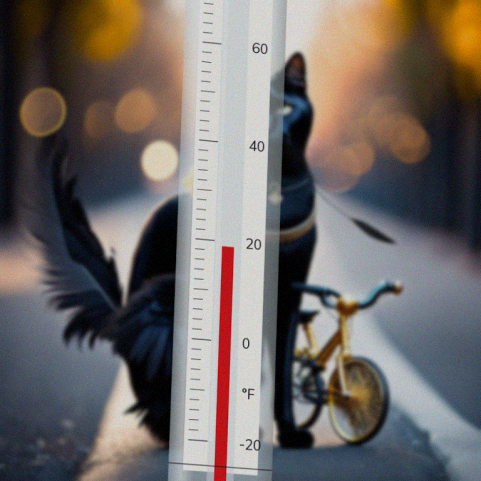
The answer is 19 °F
